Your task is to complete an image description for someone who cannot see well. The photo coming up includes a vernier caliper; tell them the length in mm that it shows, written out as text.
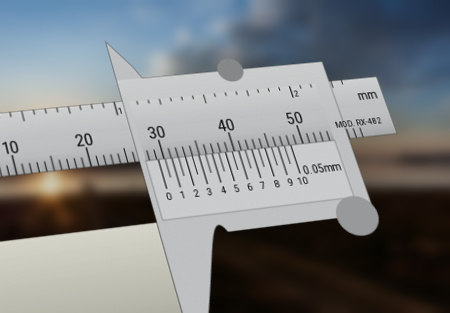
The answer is 29.2 mm
